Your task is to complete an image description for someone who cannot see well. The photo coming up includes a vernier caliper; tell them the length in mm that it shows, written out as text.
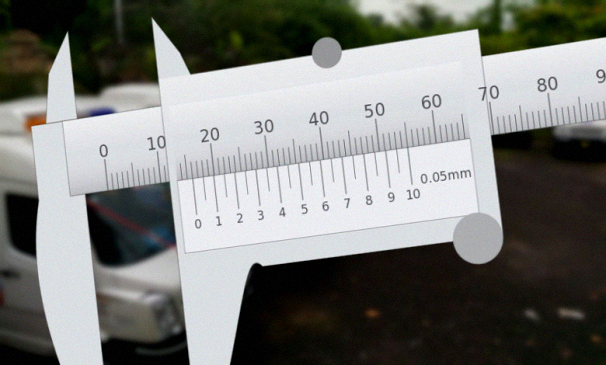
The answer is 16.0 mm
